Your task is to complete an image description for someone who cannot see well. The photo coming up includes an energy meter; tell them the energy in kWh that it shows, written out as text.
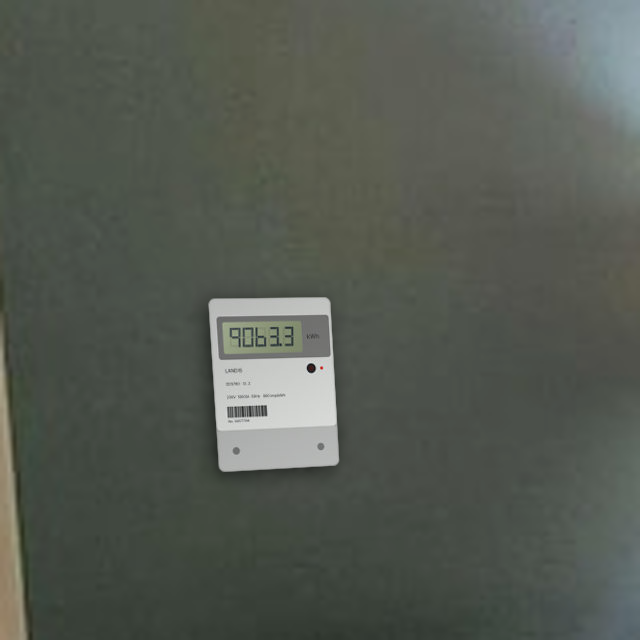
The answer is 9063.3 kWh
